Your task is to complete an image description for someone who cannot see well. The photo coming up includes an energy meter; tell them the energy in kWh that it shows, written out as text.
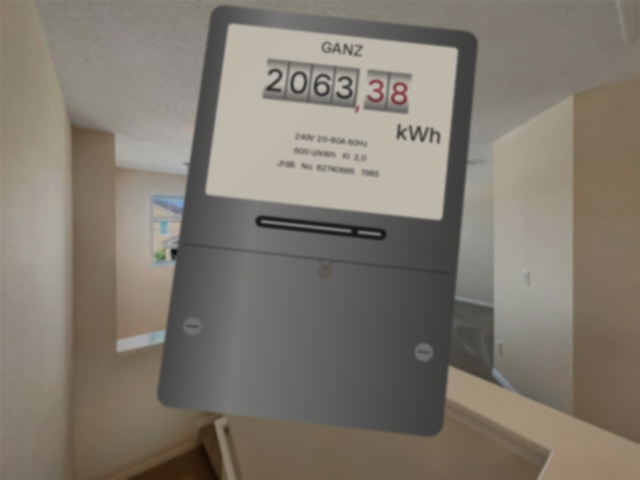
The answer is 2063.38 kWh
